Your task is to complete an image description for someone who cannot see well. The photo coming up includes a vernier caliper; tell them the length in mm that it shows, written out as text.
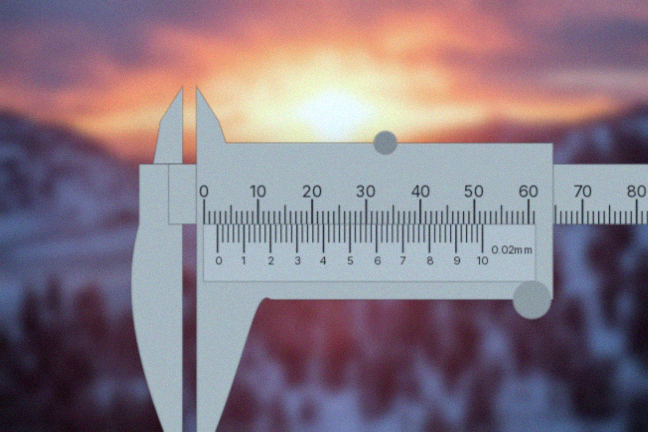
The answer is 2.5 mm
